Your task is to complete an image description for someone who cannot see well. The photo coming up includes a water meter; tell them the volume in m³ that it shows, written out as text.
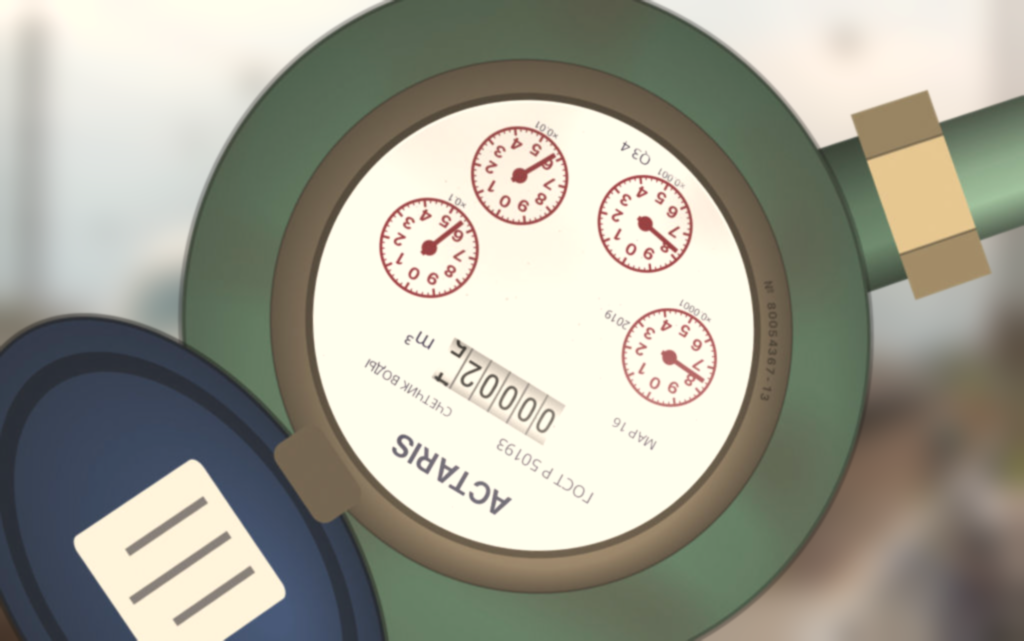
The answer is 24.5577 m³
